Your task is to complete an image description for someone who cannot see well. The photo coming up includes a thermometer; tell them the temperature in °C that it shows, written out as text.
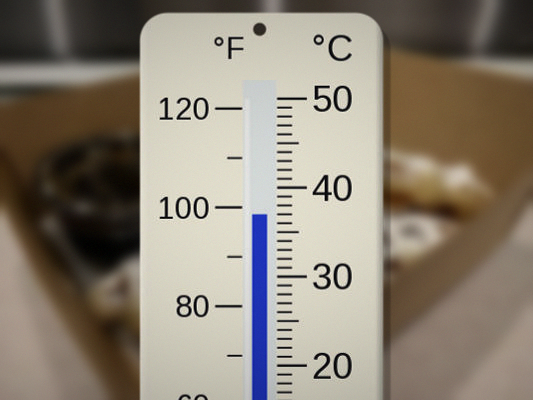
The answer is 37 °C
